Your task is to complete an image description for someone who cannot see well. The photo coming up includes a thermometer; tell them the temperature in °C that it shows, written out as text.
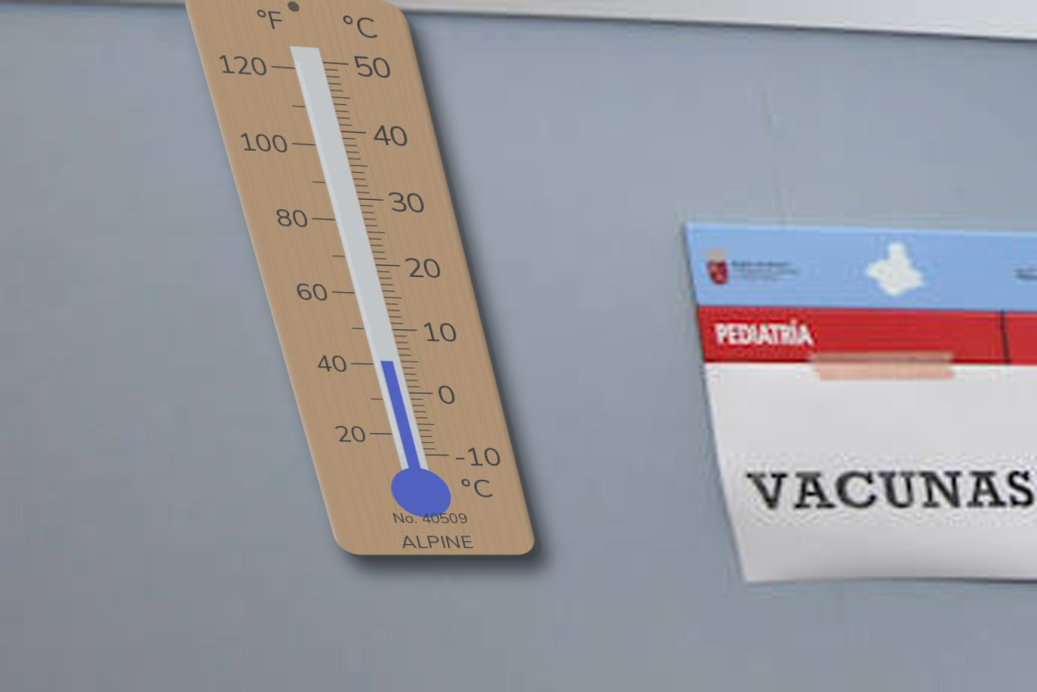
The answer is 5 °C
